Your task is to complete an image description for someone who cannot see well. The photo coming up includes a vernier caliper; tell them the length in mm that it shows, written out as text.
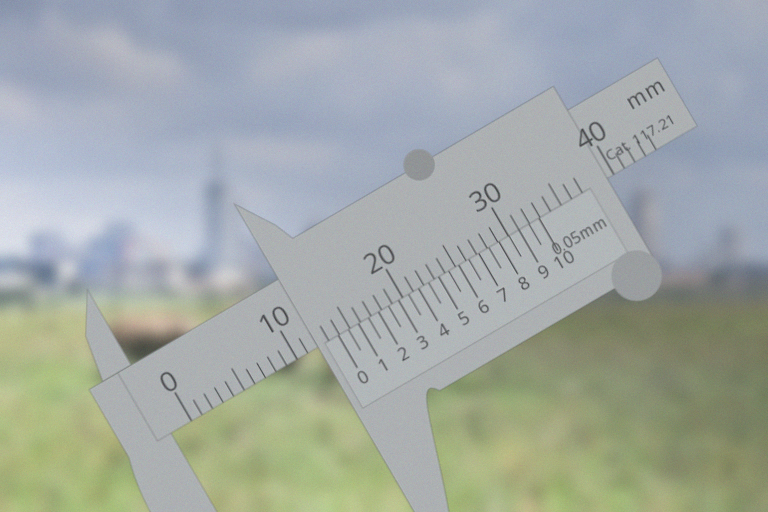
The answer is 13.9 mm
